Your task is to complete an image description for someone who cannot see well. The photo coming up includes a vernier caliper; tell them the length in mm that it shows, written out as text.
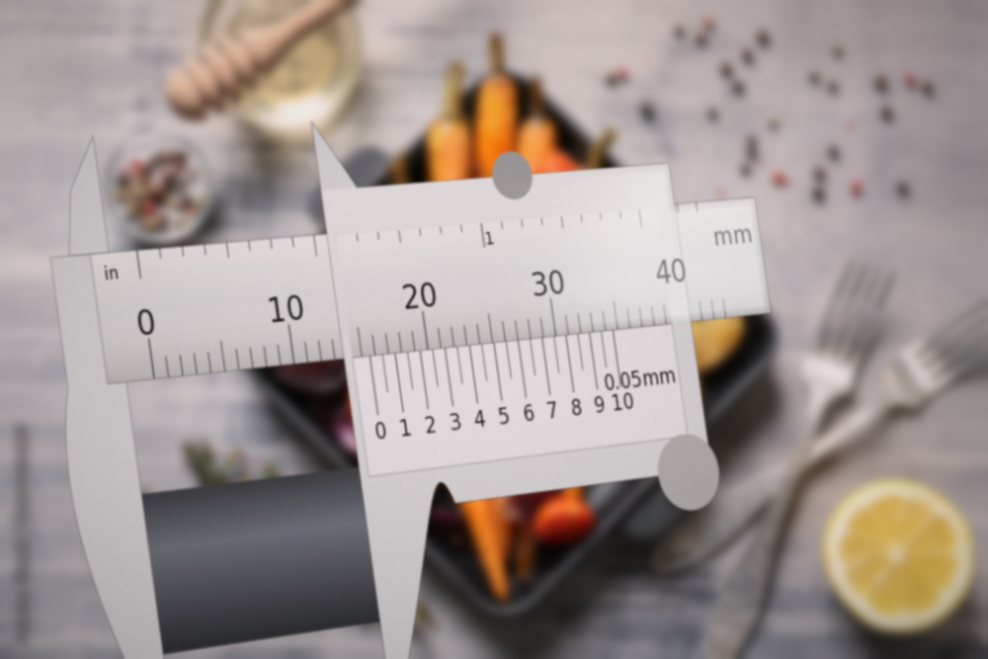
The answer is 15.6 mm
